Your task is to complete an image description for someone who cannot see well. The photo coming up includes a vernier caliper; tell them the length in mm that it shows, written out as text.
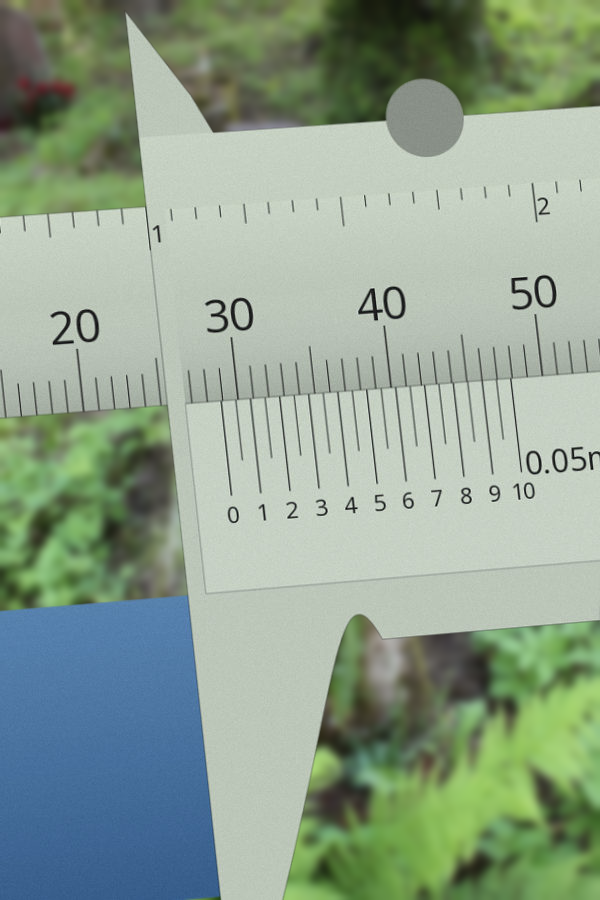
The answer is 28.9 mm
